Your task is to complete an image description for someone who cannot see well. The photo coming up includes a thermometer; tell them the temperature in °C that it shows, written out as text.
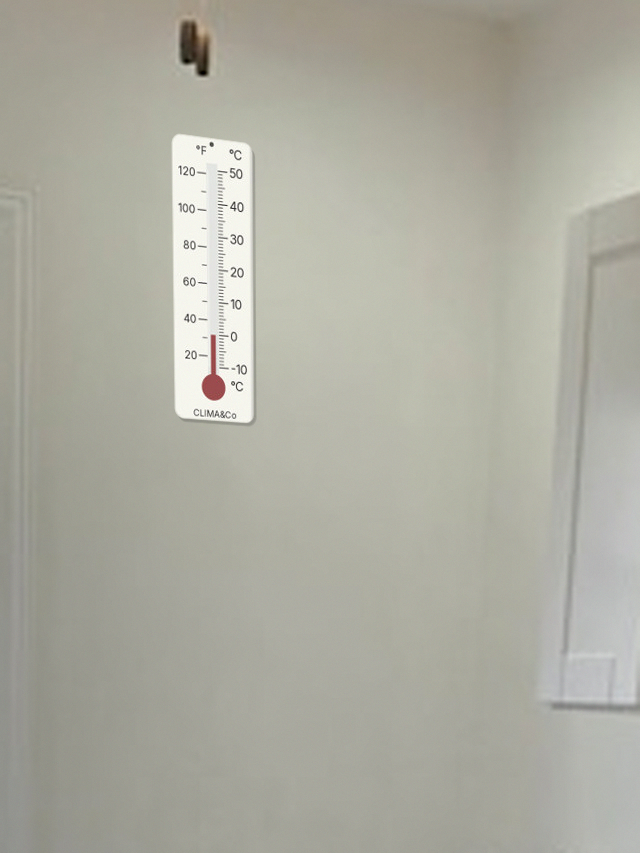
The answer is 0 °C
